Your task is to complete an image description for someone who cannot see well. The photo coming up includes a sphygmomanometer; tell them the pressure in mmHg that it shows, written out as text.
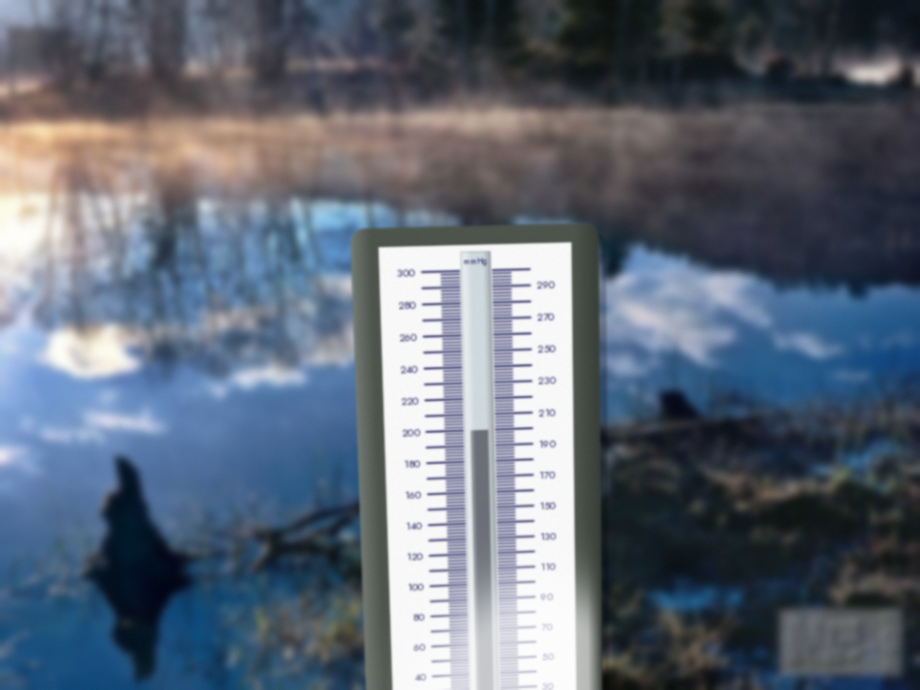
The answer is 200 mmHg
